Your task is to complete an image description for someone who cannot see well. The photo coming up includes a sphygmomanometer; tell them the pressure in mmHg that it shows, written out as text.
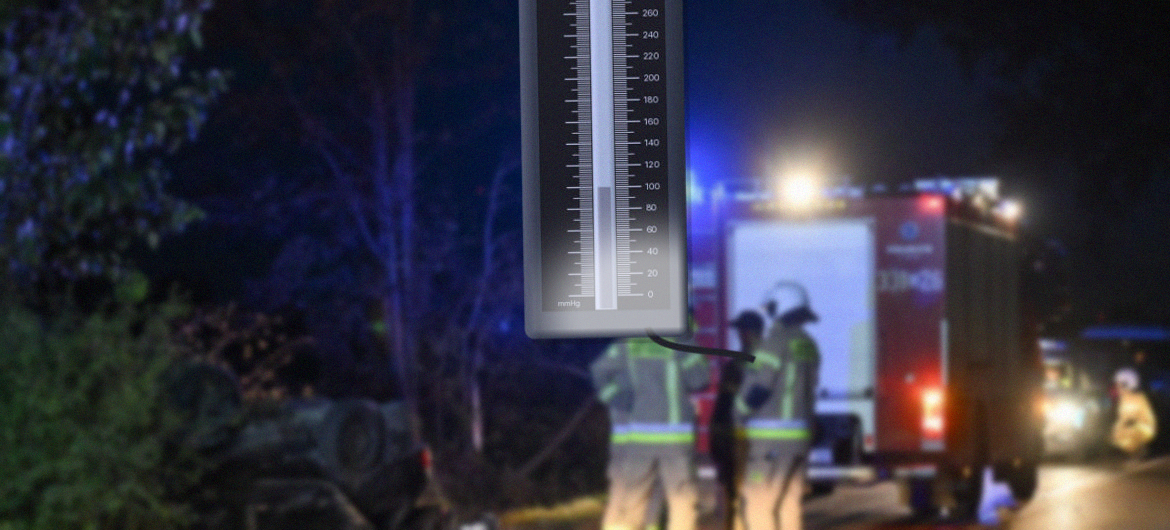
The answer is 100 mmHg
